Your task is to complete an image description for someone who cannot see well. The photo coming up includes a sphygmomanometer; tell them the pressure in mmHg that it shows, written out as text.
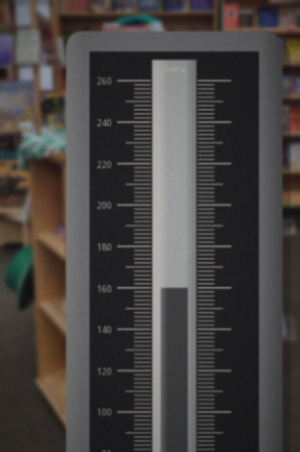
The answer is 160 mmHg
